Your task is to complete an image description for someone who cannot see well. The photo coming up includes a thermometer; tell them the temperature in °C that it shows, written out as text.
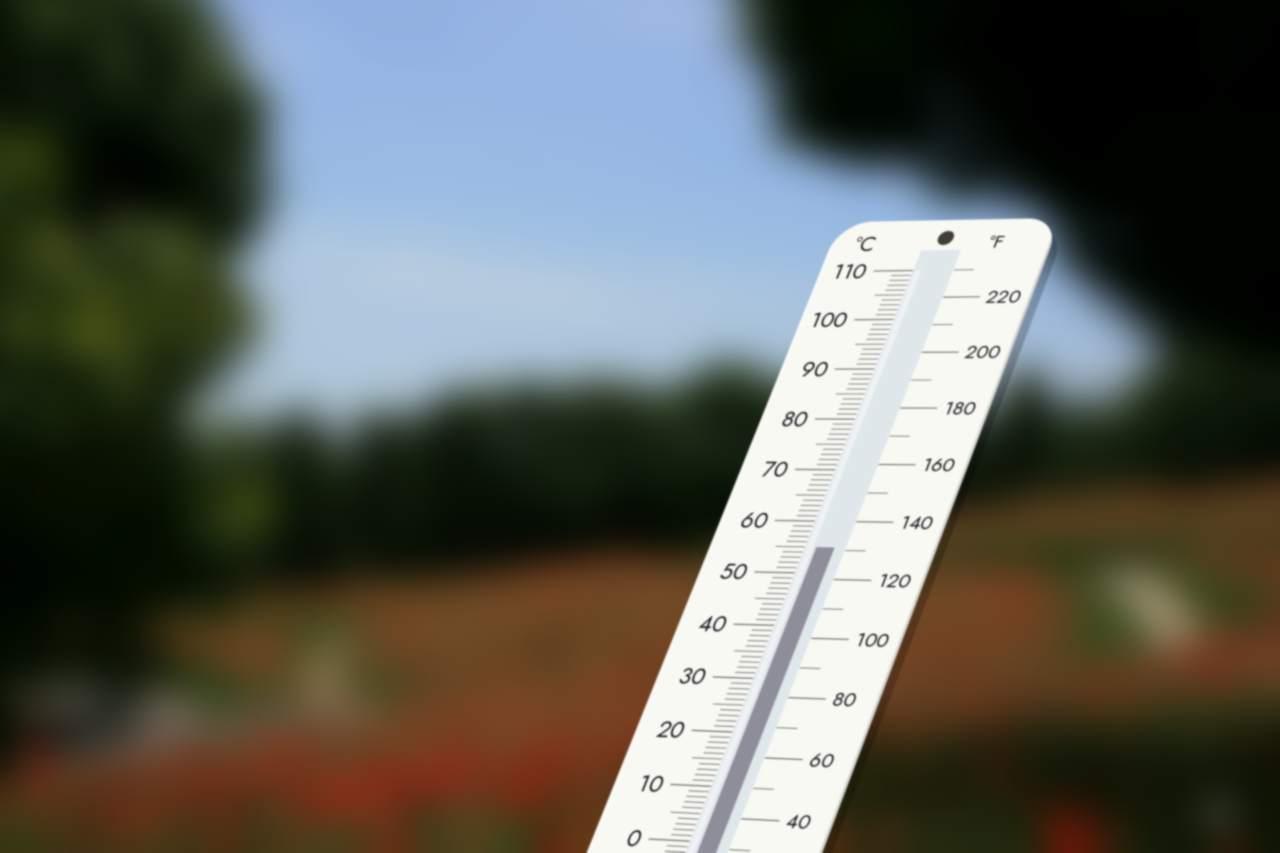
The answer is 55 °C
